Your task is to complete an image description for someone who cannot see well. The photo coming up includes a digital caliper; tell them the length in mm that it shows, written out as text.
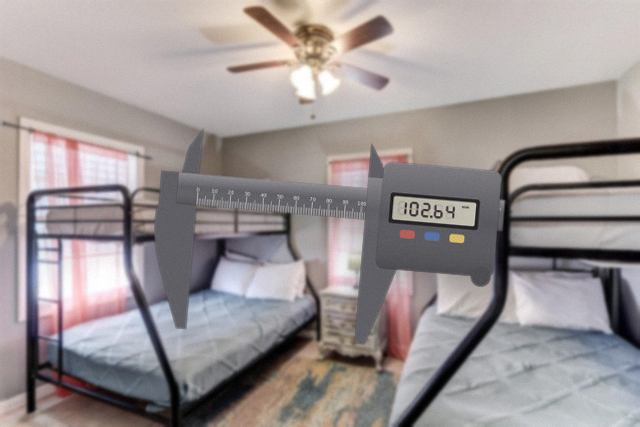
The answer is 102.64 mm
